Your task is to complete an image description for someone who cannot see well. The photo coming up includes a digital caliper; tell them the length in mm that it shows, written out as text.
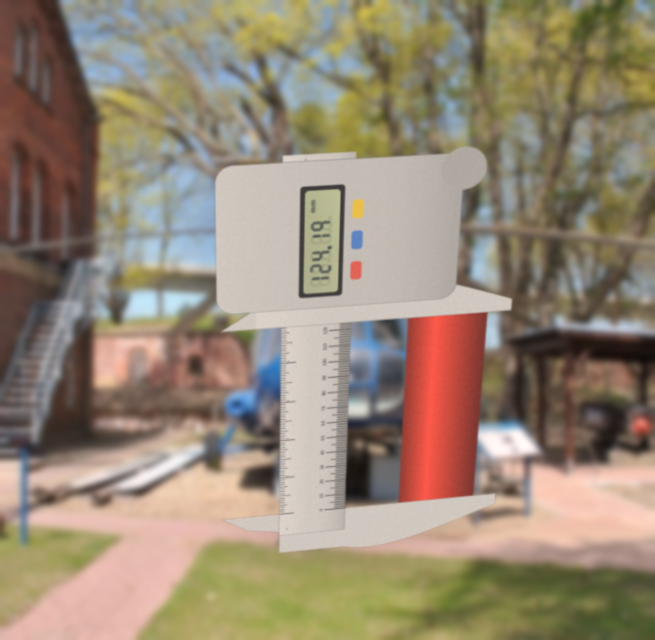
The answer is 124.19 mm
